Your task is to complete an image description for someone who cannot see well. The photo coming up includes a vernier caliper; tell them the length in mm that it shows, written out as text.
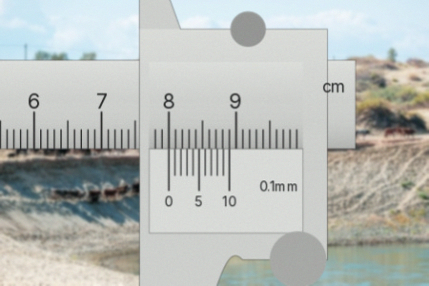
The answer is 80.0 mm
